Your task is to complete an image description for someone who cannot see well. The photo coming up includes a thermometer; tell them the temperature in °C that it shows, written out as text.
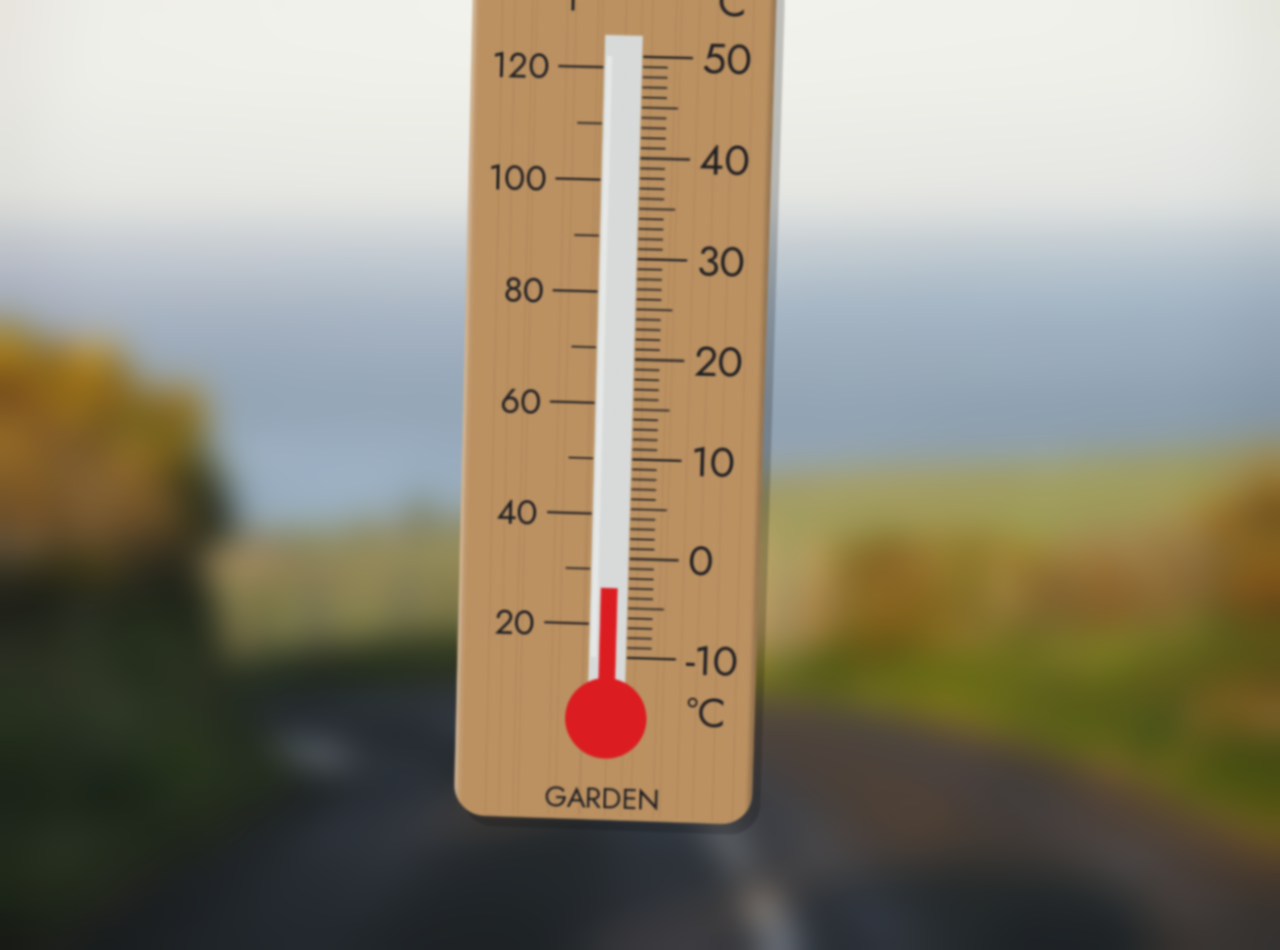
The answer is -3 °C
